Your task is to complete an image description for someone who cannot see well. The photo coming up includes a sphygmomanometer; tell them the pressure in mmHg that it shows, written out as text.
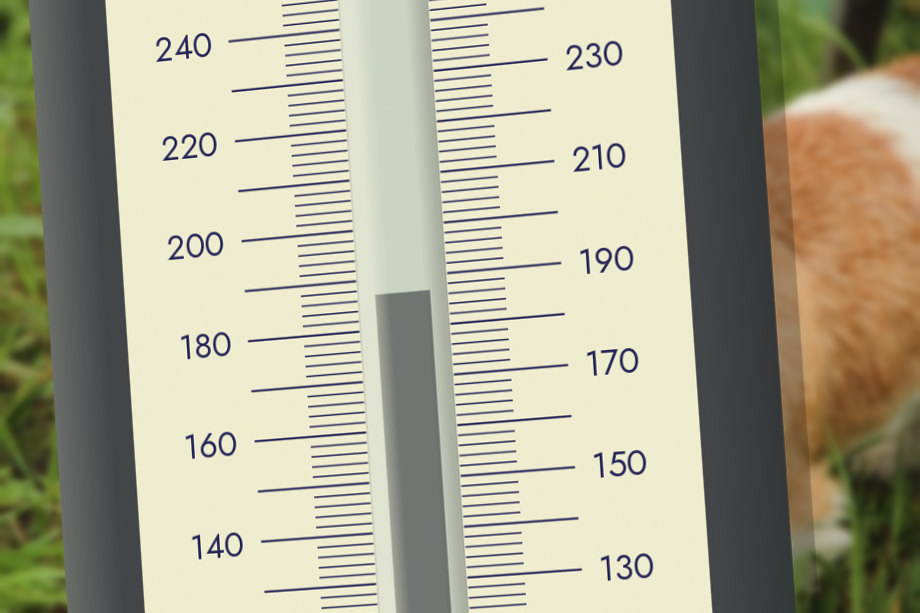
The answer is 187 mmHg
